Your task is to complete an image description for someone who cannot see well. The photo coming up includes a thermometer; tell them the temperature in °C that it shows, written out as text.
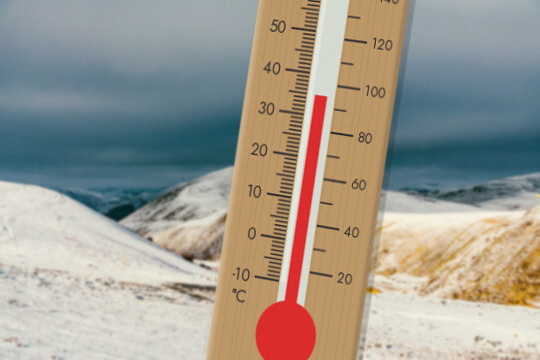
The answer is 35 °C
